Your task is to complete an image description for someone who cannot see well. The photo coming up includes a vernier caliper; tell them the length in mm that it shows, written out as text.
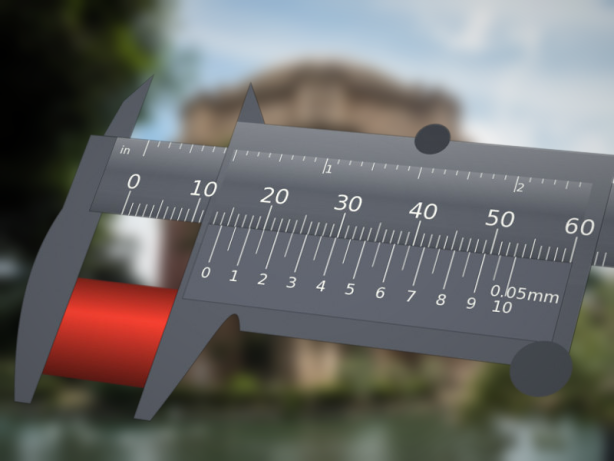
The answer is 14.2 mm
